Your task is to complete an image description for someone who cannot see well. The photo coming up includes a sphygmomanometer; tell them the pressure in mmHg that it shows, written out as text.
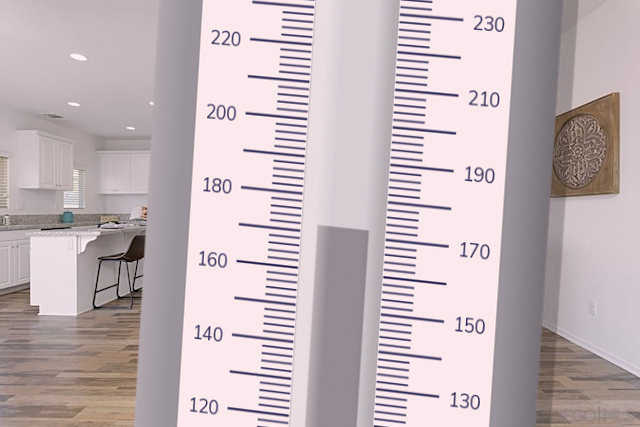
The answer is 172 mmHg
